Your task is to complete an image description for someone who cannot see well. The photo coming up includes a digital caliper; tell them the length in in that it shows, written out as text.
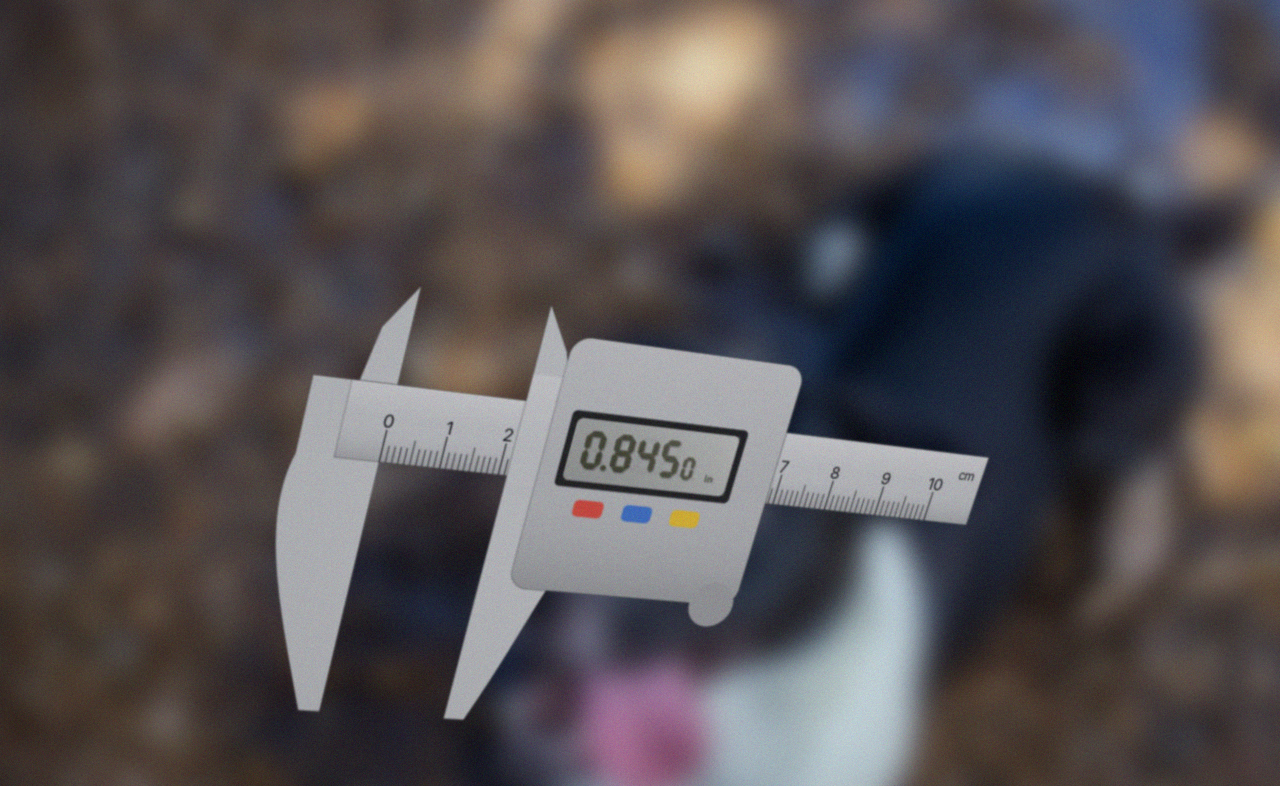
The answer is 0.8450 in
